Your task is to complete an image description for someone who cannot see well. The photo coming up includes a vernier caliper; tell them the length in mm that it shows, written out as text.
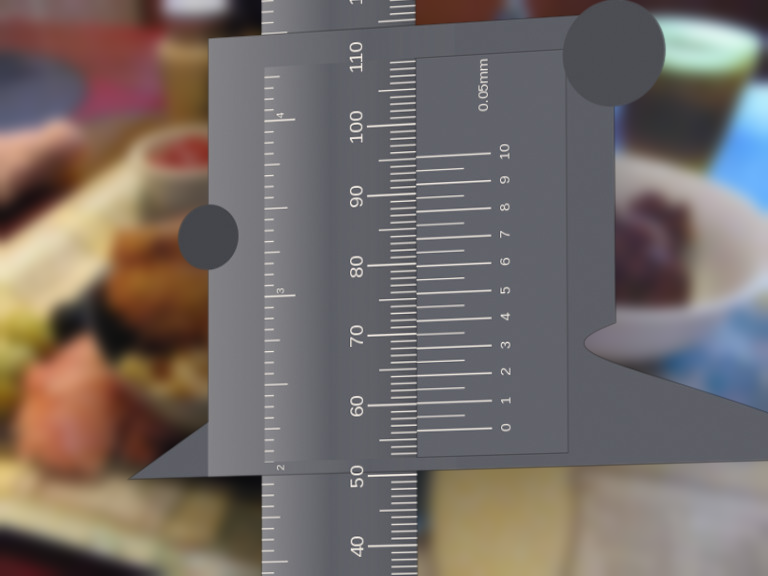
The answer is 56.2 mm
